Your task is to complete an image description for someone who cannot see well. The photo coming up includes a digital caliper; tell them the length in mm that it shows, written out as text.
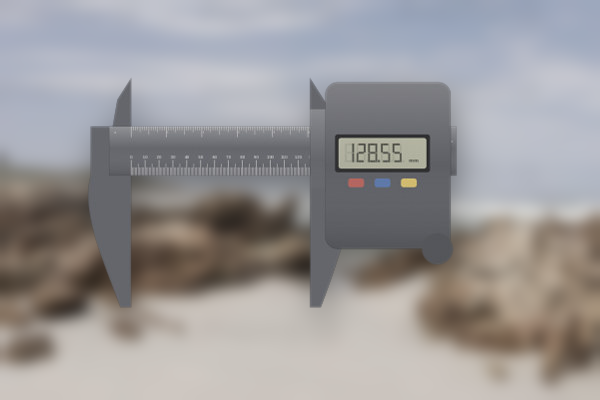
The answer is 128.55 mm
